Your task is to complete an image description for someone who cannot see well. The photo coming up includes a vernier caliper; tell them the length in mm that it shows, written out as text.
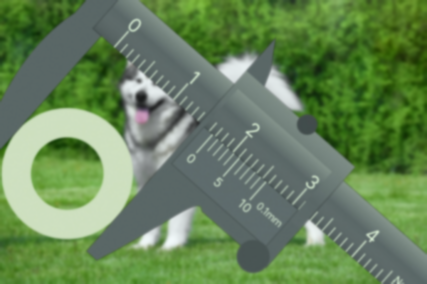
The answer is 16.6 mm
